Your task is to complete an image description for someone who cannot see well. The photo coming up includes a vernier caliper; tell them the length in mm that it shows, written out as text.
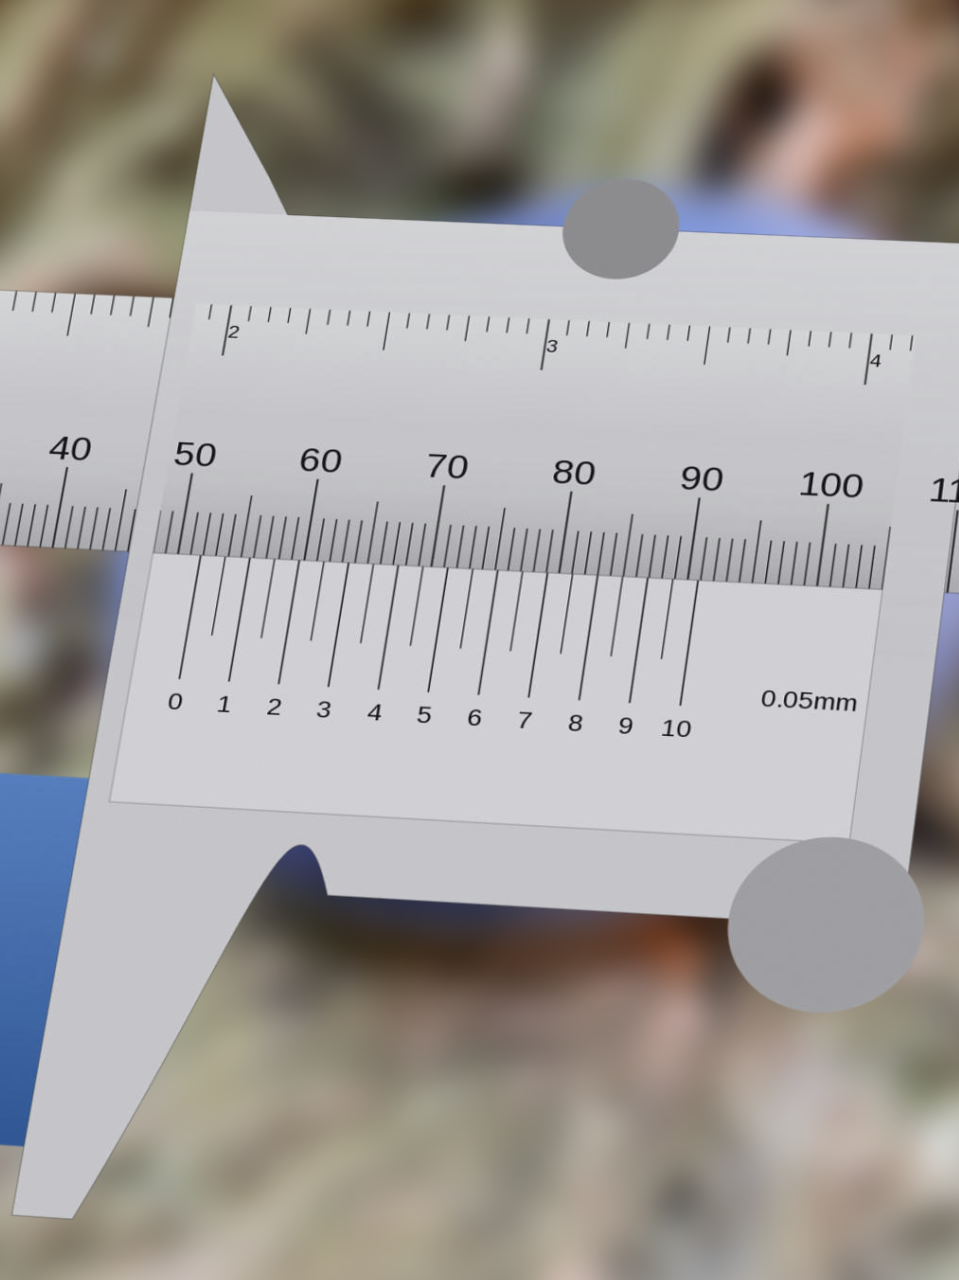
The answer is 51.8 mm
